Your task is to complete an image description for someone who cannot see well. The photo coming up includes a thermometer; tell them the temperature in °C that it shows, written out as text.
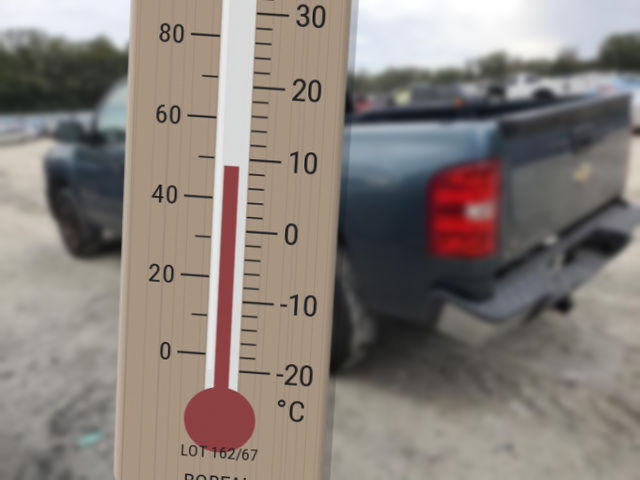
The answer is 9 °C
